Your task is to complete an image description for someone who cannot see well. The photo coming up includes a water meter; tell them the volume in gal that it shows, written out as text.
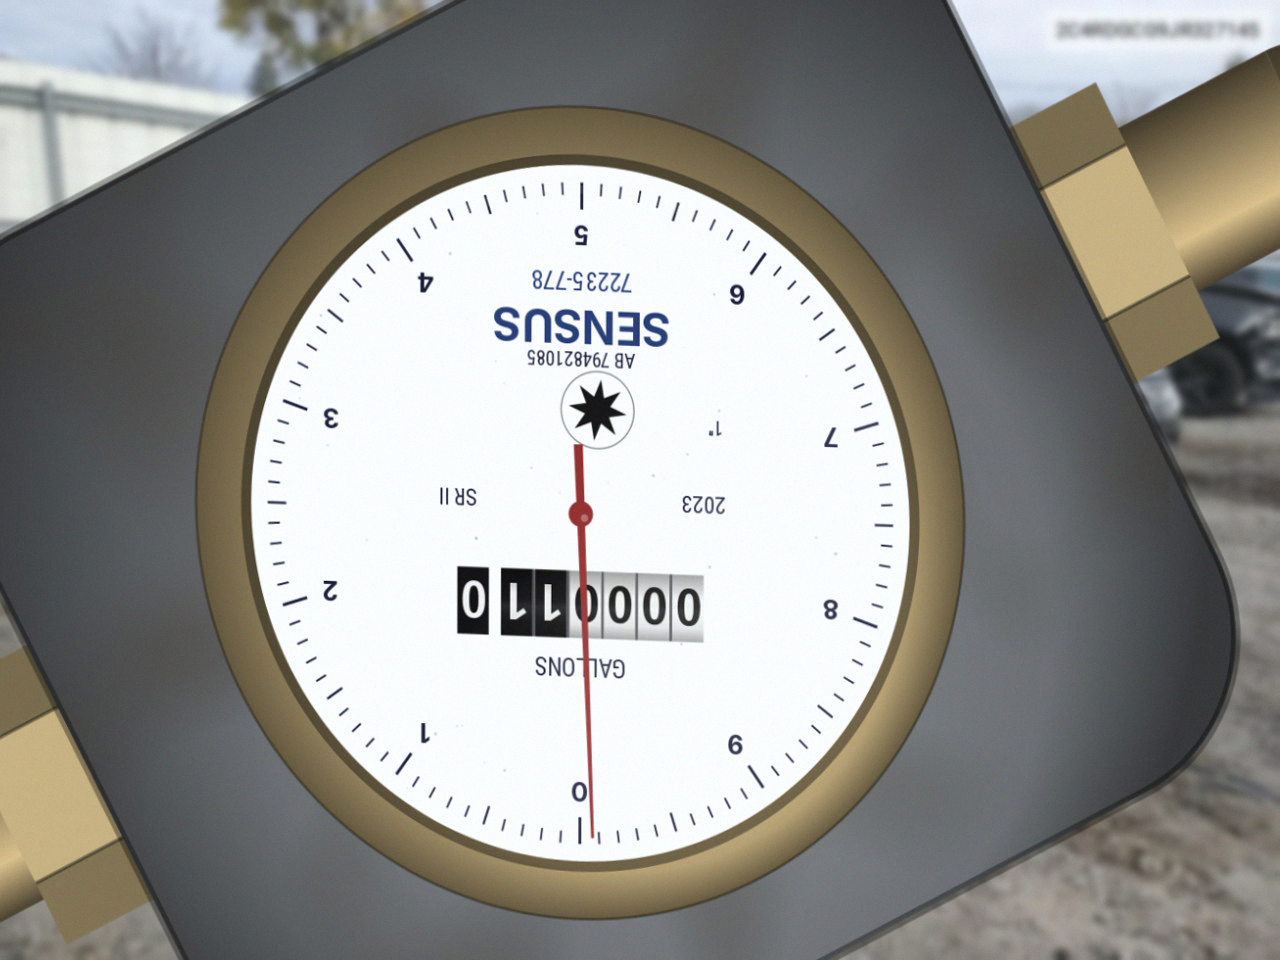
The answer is 109.9 gal
